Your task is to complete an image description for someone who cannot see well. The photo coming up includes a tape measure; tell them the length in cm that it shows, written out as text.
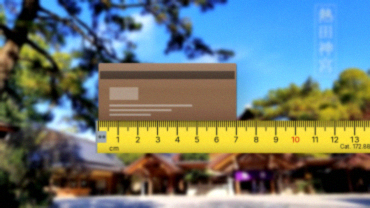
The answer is 7 cm
